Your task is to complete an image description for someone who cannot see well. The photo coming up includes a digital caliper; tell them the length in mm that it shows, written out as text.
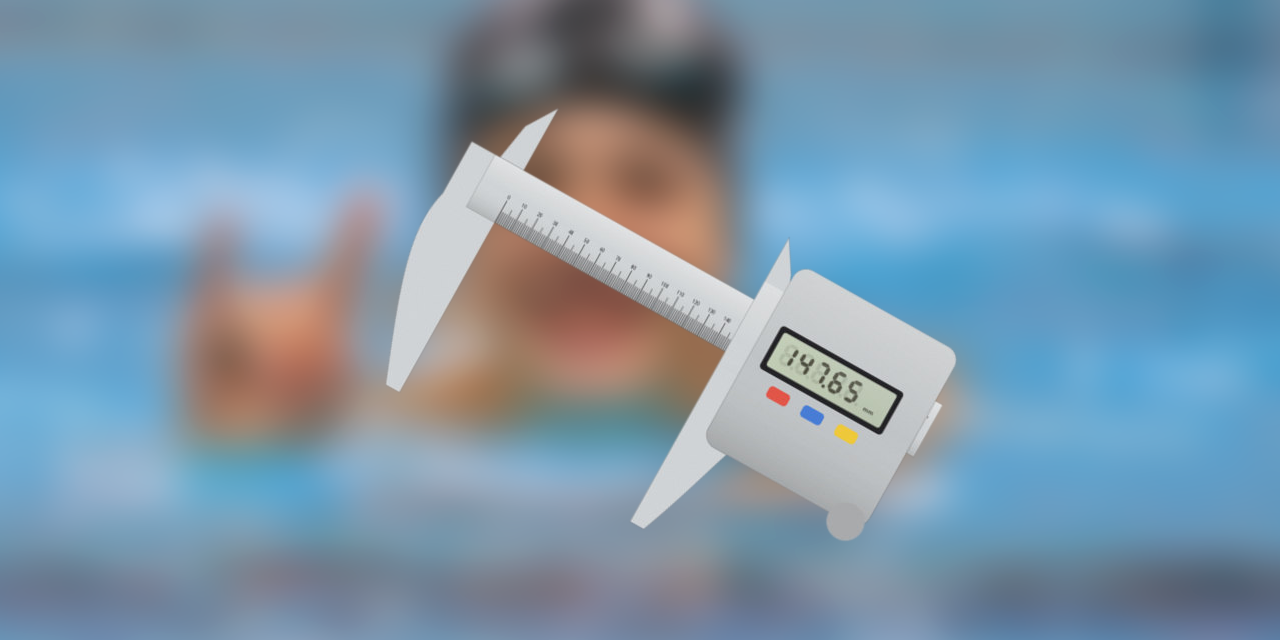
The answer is 147.65 mm
